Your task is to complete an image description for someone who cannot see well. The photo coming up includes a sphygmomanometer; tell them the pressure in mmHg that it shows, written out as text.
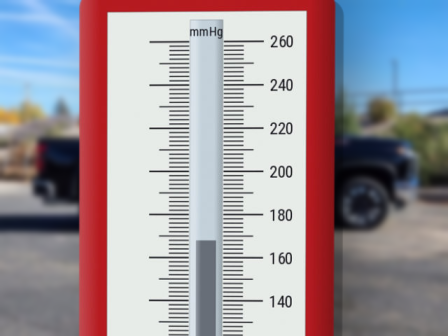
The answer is 168 mmHg
